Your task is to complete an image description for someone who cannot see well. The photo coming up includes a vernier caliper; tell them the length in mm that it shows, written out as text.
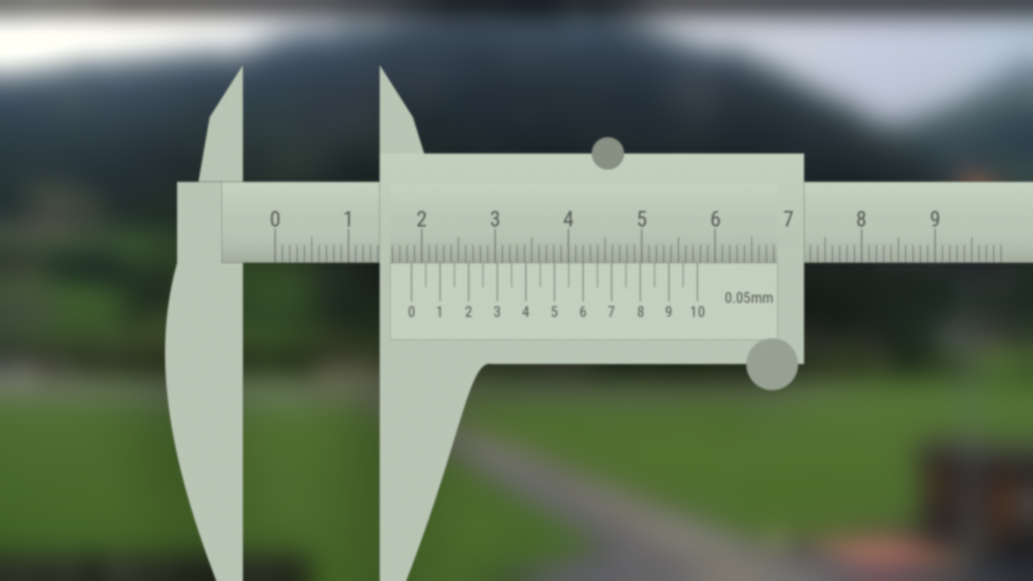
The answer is 18.6 mm
